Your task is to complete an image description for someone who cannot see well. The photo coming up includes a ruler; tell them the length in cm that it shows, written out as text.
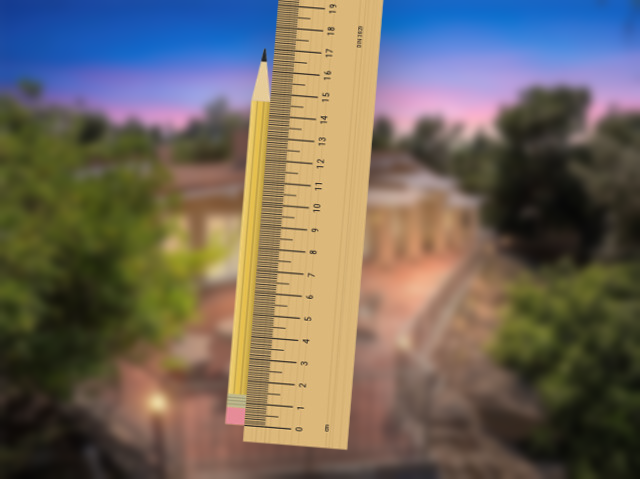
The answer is 17 cm
